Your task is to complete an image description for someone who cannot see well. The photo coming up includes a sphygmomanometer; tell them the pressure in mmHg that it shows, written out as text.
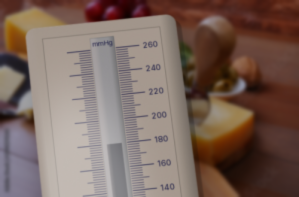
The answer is 180 mmHg
